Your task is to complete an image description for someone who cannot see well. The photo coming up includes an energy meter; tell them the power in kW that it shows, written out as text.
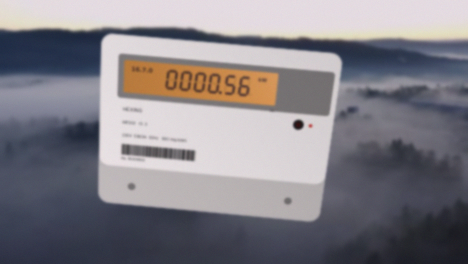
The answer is 0.56 kW
